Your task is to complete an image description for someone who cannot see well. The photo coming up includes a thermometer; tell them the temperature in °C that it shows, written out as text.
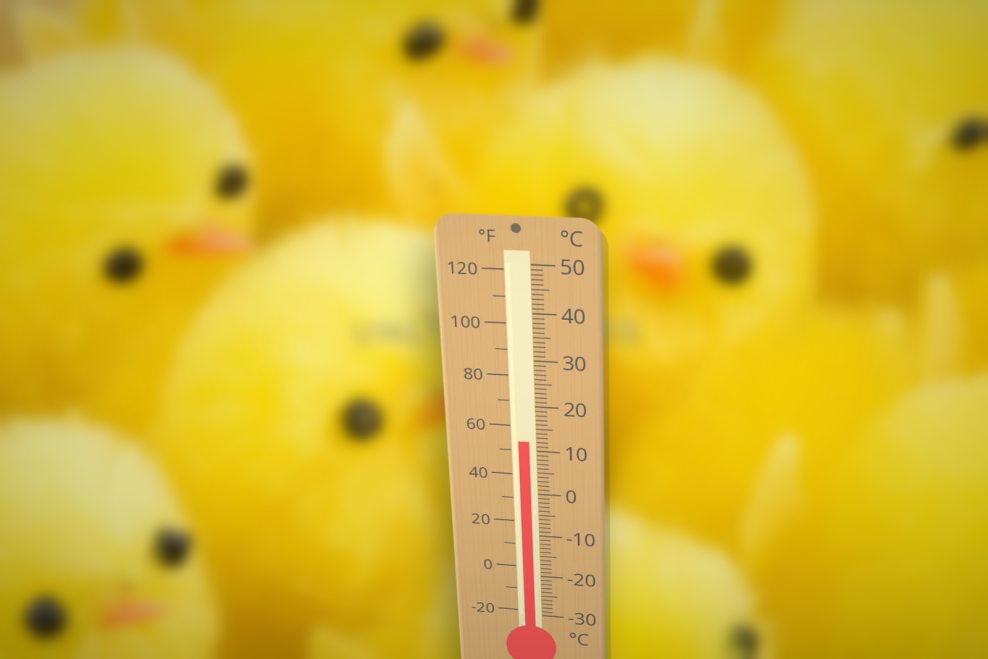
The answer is 12 °C
